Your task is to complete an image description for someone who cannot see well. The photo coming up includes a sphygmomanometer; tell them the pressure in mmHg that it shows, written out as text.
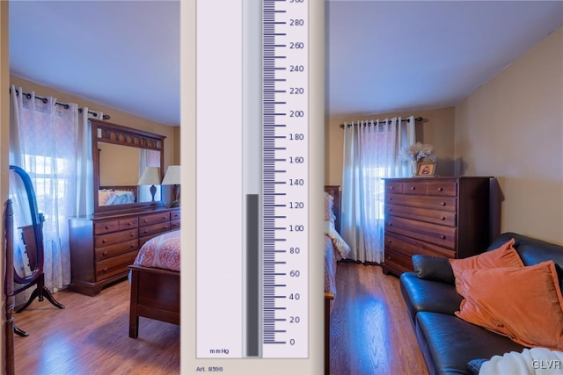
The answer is 130 mmHg
